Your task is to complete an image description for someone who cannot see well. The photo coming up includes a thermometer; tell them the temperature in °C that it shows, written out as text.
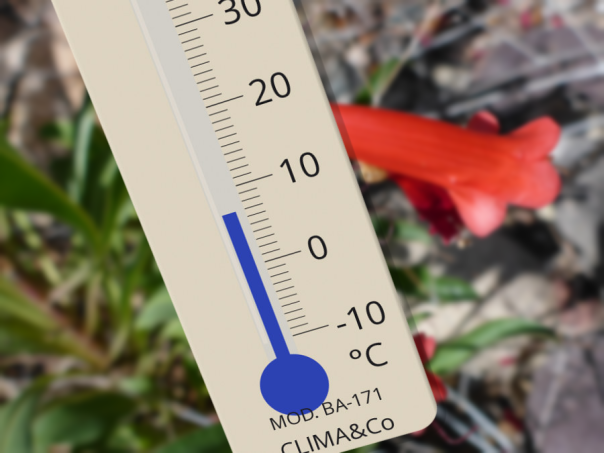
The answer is 7 °C
